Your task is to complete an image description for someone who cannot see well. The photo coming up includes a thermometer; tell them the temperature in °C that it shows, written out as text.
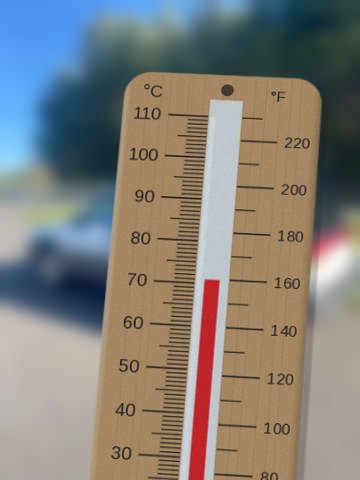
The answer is 71 °C
